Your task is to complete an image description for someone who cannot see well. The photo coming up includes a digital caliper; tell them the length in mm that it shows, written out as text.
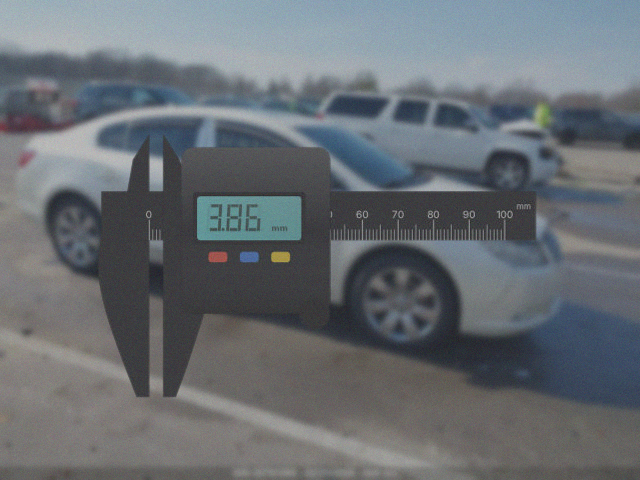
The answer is 3.86 mm
